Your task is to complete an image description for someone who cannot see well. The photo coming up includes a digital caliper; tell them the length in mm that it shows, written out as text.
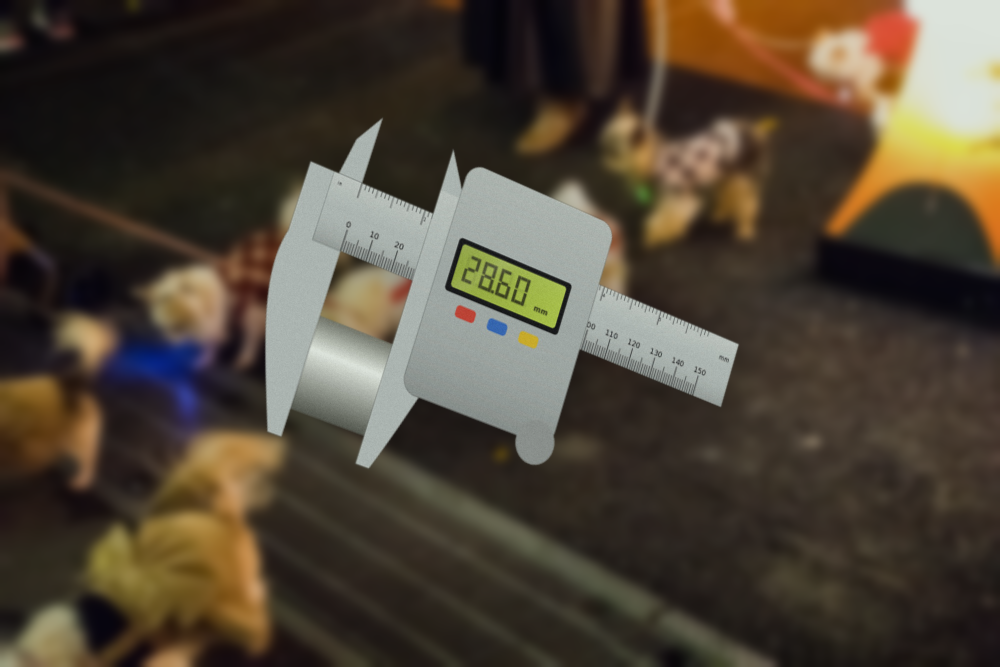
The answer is 28.60 mm
